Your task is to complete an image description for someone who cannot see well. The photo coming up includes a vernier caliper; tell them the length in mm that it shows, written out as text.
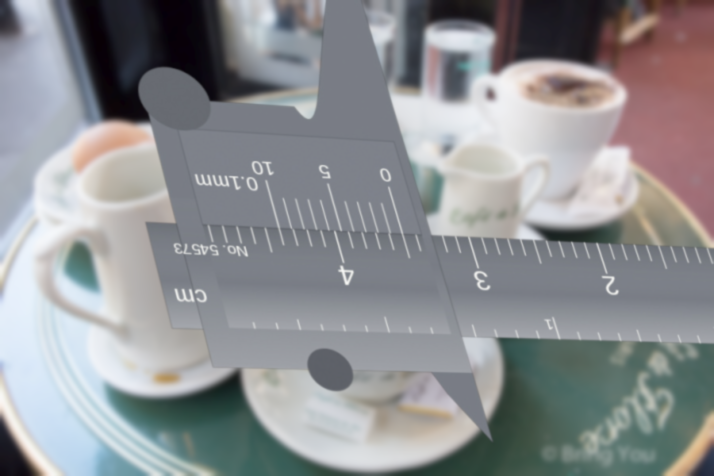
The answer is 35.0 mm
